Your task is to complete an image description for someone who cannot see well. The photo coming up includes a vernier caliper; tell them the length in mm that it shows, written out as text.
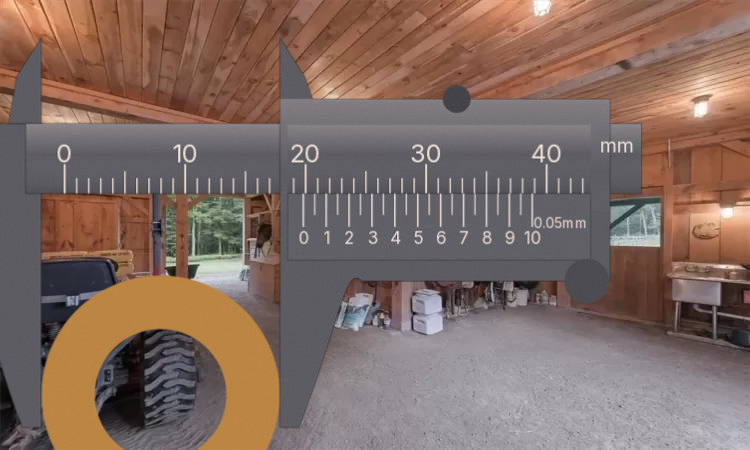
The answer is 19.8 mm
